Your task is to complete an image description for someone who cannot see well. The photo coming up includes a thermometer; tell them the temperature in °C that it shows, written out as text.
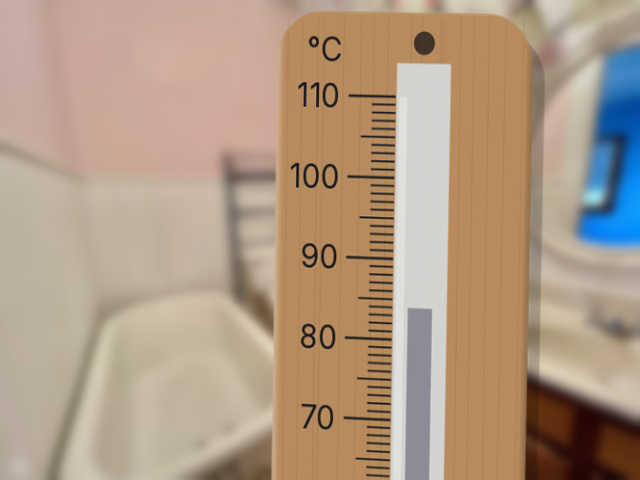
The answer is 84 °C
